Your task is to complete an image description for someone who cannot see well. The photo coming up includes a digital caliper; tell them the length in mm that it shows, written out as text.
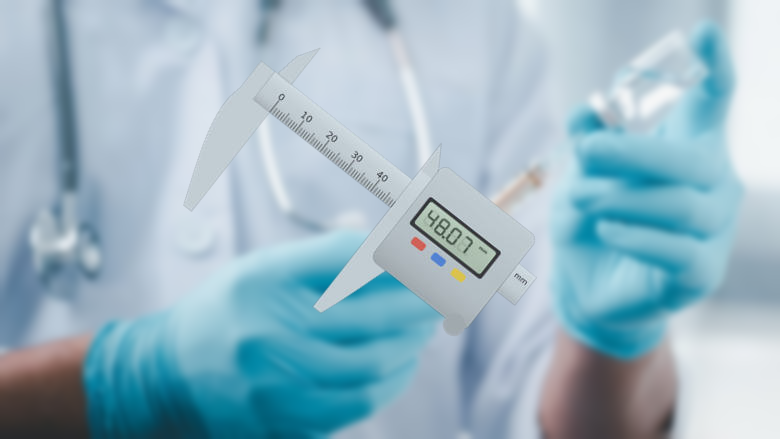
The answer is 48.07 mm
